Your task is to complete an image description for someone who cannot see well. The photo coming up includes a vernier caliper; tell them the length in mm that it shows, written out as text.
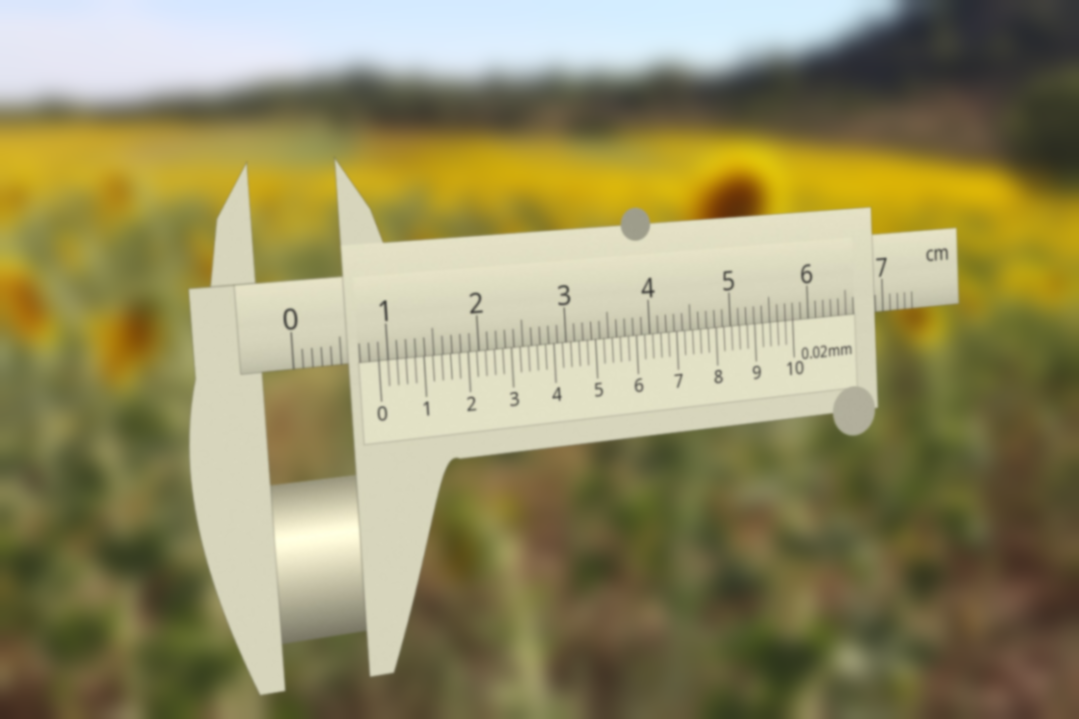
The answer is 9.0 mm
